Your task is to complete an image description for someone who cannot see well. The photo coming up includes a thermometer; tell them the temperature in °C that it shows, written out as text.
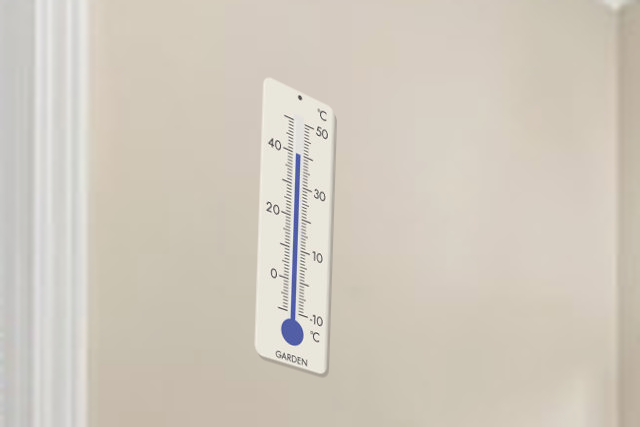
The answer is 40 °C
